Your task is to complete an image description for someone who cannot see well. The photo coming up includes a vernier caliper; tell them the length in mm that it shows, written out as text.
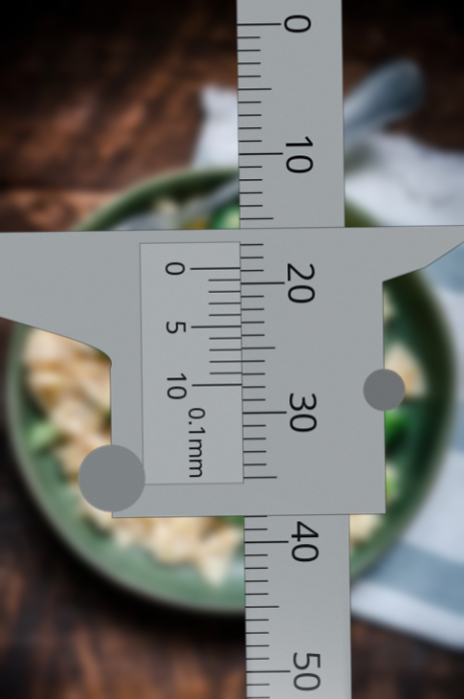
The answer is 18.8 mm
